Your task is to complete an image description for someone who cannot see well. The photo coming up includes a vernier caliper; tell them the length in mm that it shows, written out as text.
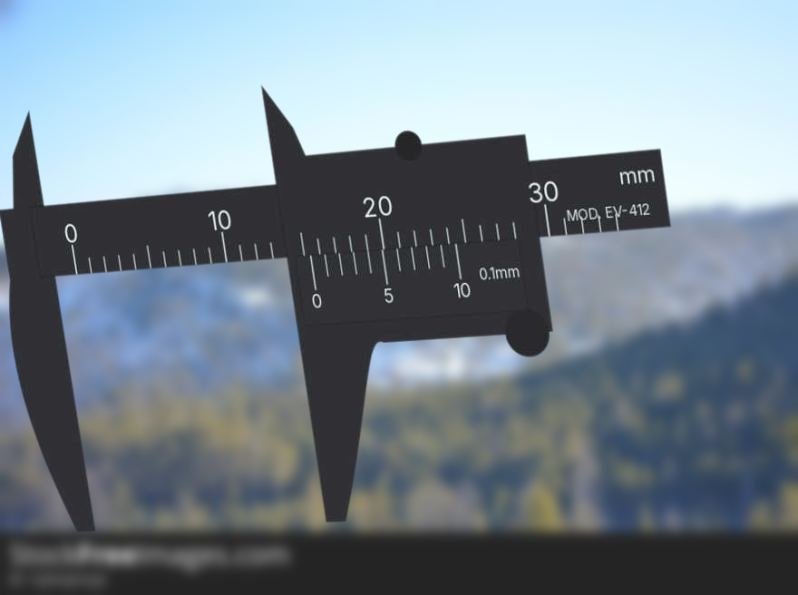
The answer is 15.4 mm
